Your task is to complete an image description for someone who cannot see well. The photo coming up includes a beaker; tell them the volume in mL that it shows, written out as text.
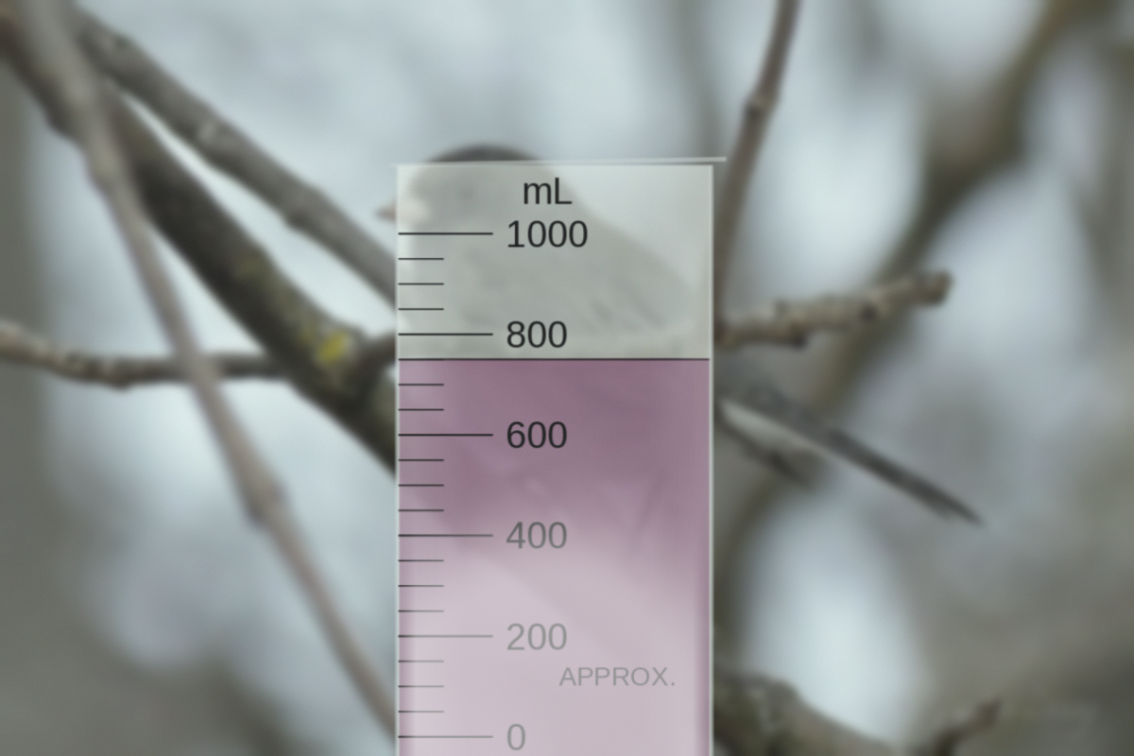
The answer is 750 mL
